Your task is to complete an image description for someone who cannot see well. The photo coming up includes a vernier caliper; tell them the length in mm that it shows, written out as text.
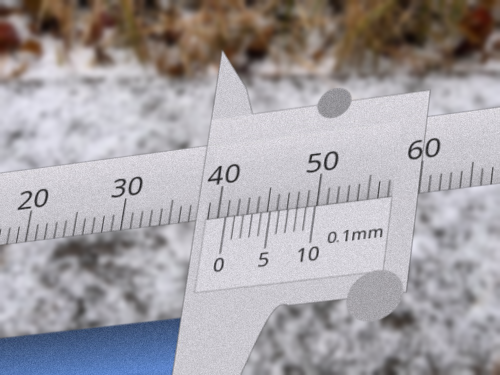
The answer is 40.8 mm
